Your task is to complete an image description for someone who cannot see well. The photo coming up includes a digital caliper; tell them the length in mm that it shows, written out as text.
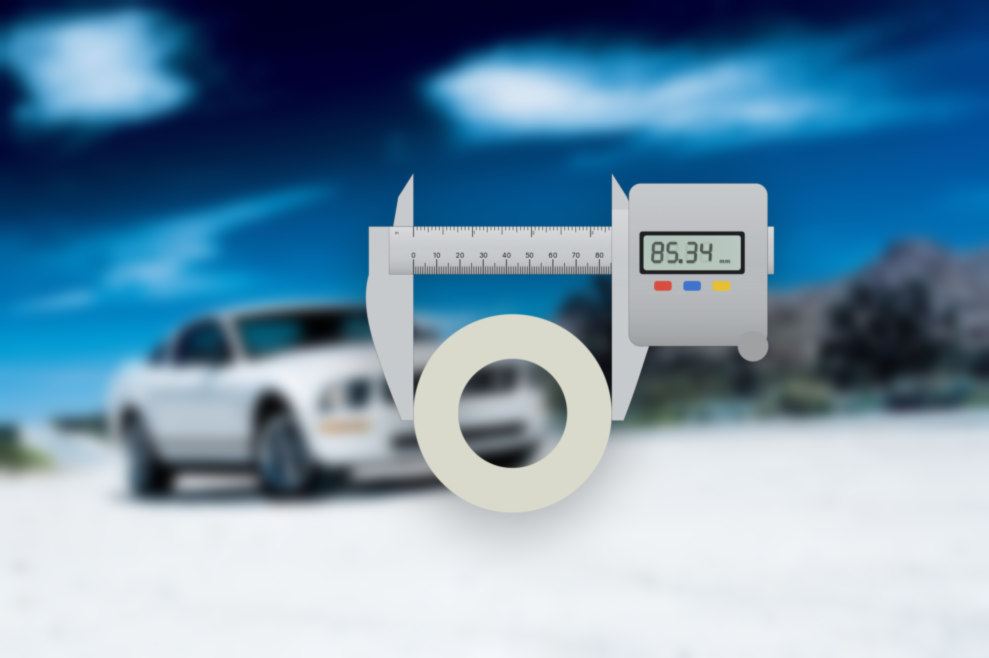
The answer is 85.34 mm
